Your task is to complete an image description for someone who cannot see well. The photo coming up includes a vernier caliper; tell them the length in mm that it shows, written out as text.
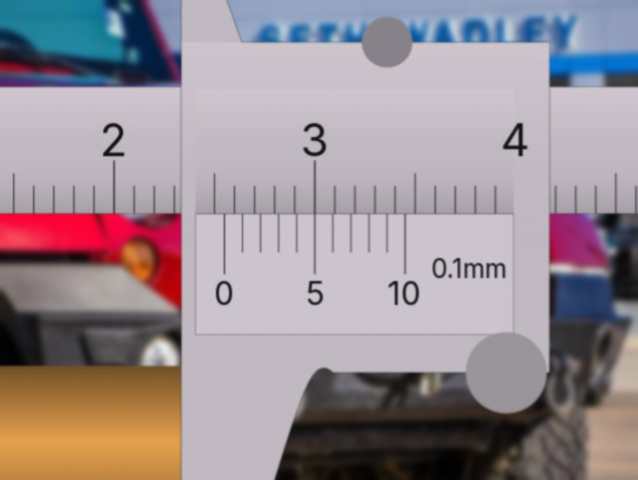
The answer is 25.5 mm
